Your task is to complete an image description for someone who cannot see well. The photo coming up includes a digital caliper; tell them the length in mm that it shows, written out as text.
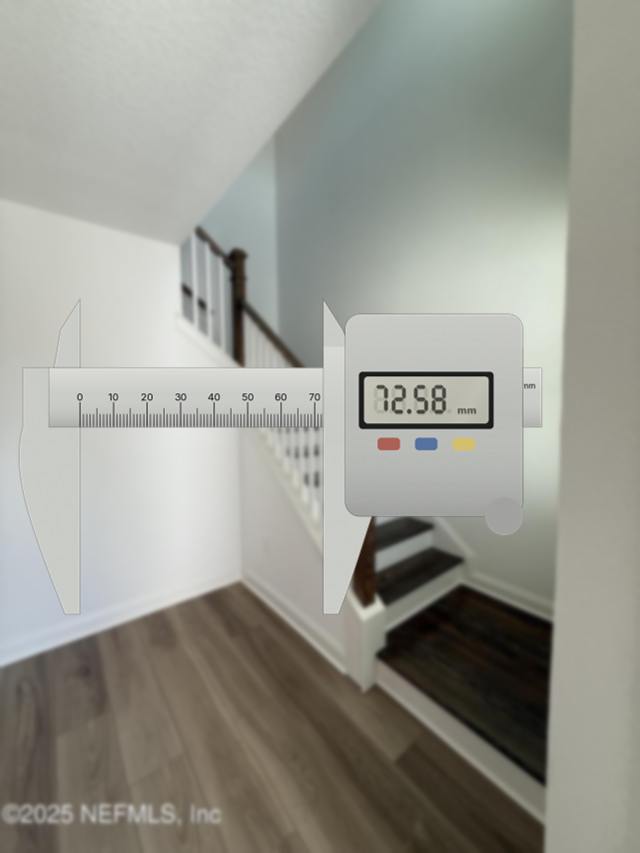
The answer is 72.58 mm
